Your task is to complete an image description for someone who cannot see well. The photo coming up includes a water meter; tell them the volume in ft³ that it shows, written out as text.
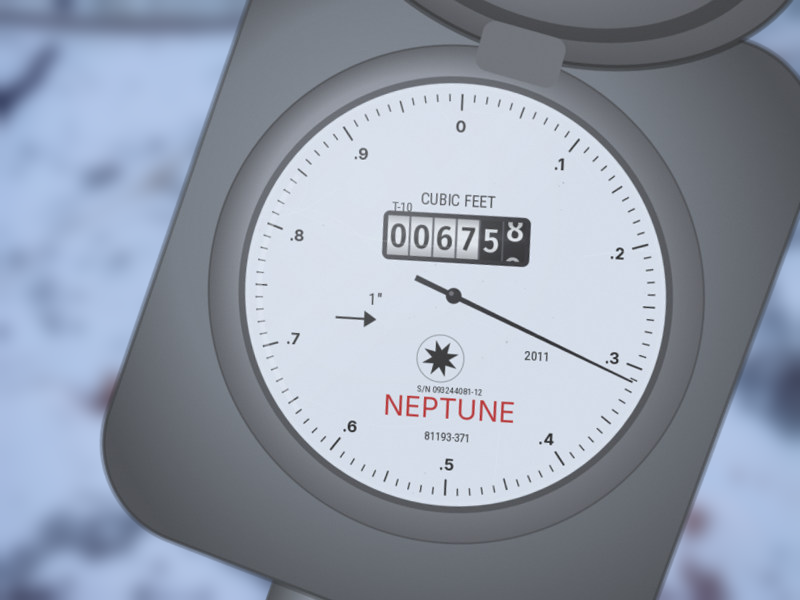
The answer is 6758.31 ft³
